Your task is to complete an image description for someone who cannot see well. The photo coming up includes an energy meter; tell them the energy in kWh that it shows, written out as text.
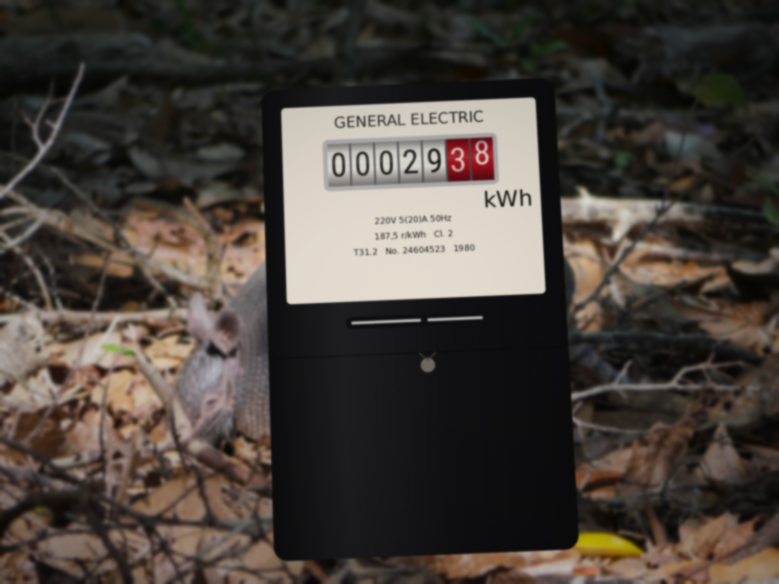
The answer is 29.38 kWh
